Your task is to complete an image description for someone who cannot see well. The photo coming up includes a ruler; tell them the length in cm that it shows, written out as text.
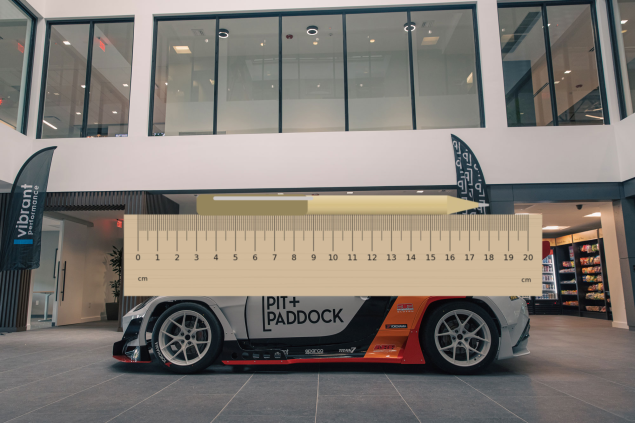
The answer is 15 cm
